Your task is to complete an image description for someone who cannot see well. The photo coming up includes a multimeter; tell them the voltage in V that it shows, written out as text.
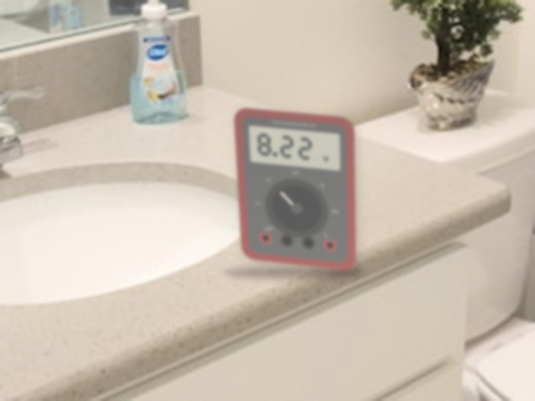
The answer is 8.22 V
